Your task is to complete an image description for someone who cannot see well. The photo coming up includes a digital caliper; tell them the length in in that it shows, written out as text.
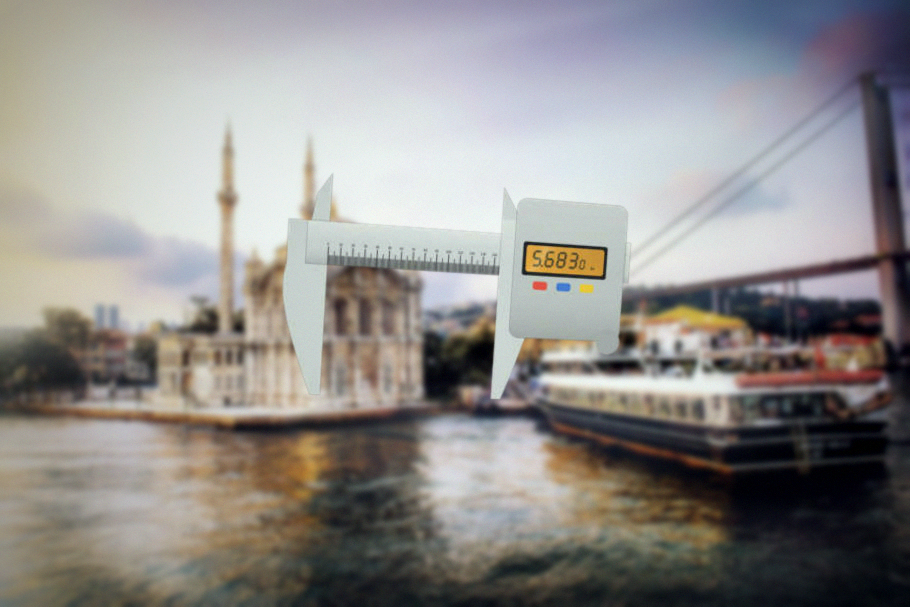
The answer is 5.6830 in
